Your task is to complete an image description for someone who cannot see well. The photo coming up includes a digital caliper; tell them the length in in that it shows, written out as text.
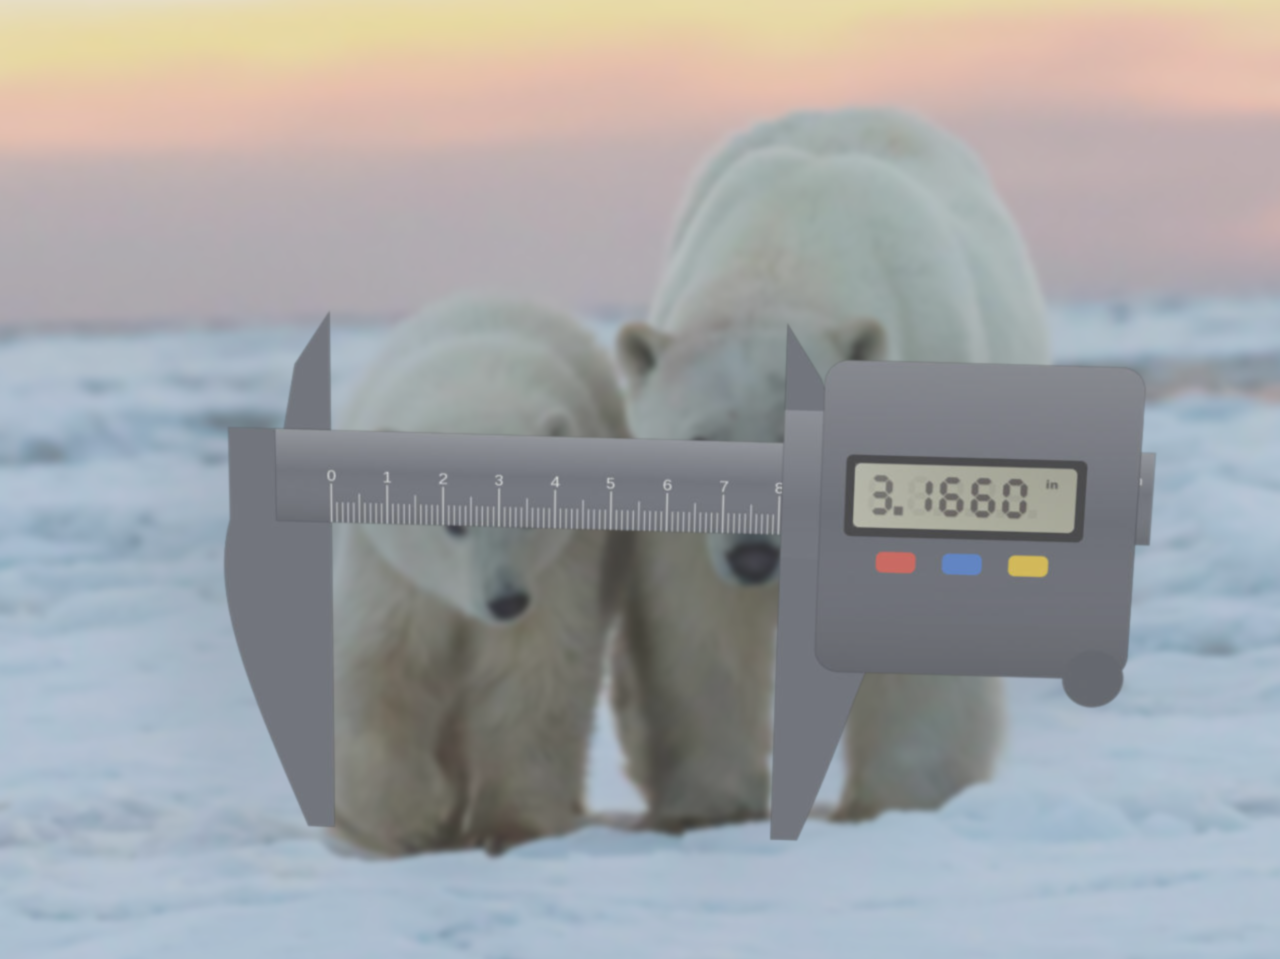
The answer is 3.1660 in
